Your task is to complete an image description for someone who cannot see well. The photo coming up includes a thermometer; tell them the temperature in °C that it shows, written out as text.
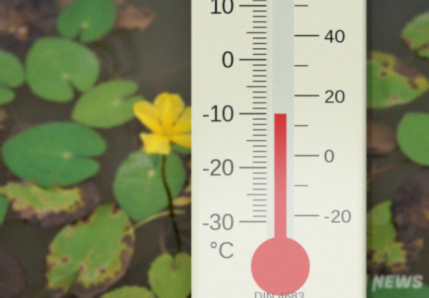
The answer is -10 °C
